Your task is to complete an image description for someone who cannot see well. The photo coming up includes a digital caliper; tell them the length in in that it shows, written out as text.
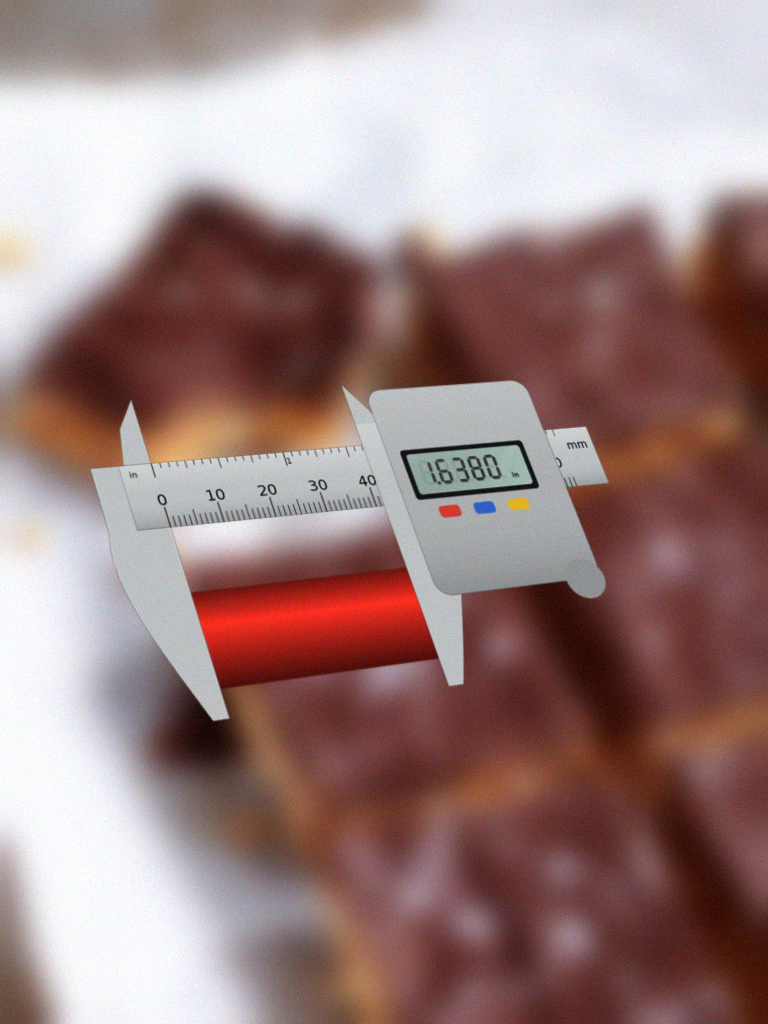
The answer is 1.6380 in
